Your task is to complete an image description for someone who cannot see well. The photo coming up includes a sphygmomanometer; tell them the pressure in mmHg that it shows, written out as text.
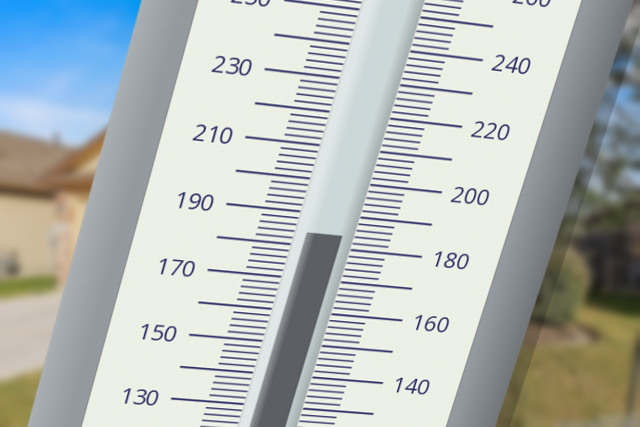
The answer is 184 mmHg
